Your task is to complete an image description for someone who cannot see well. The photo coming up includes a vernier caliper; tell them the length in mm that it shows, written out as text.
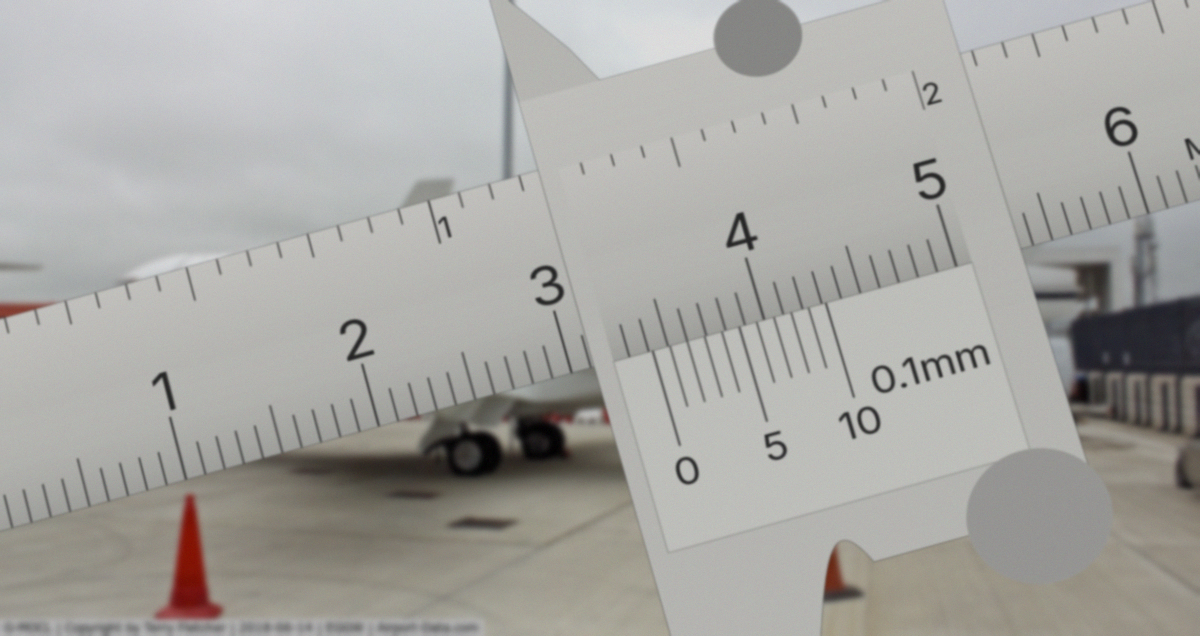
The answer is 34.2 mm
